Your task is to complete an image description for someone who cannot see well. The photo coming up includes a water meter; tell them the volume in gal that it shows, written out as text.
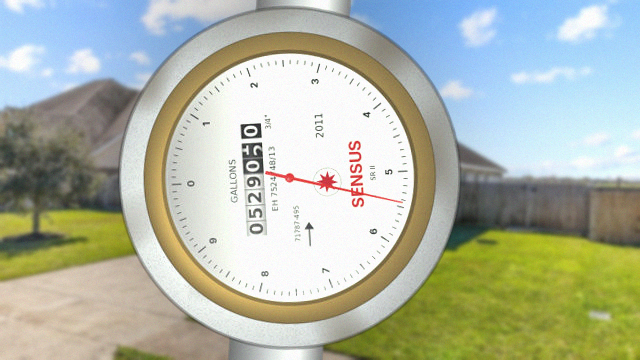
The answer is 529015.4 gal
